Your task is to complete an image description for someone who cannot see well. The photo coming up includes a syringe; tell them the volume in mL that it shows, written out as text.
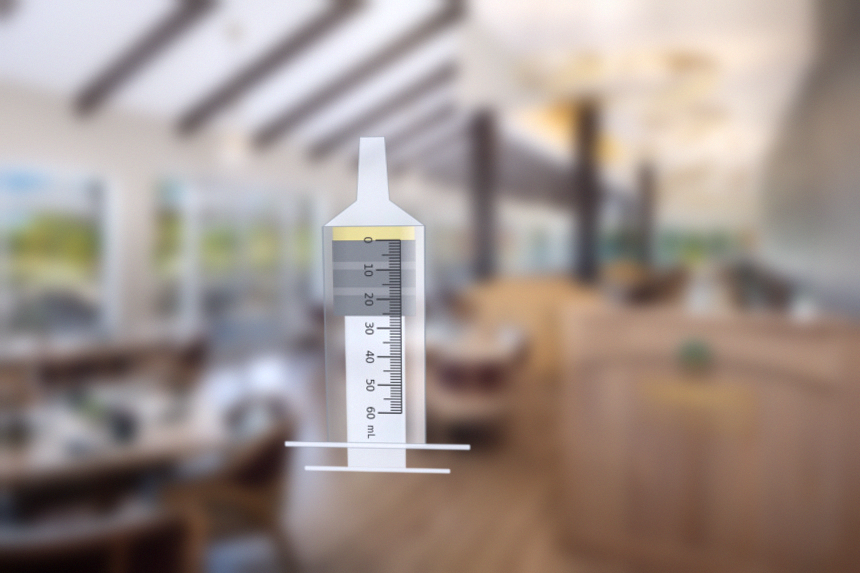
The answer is 0 mL
